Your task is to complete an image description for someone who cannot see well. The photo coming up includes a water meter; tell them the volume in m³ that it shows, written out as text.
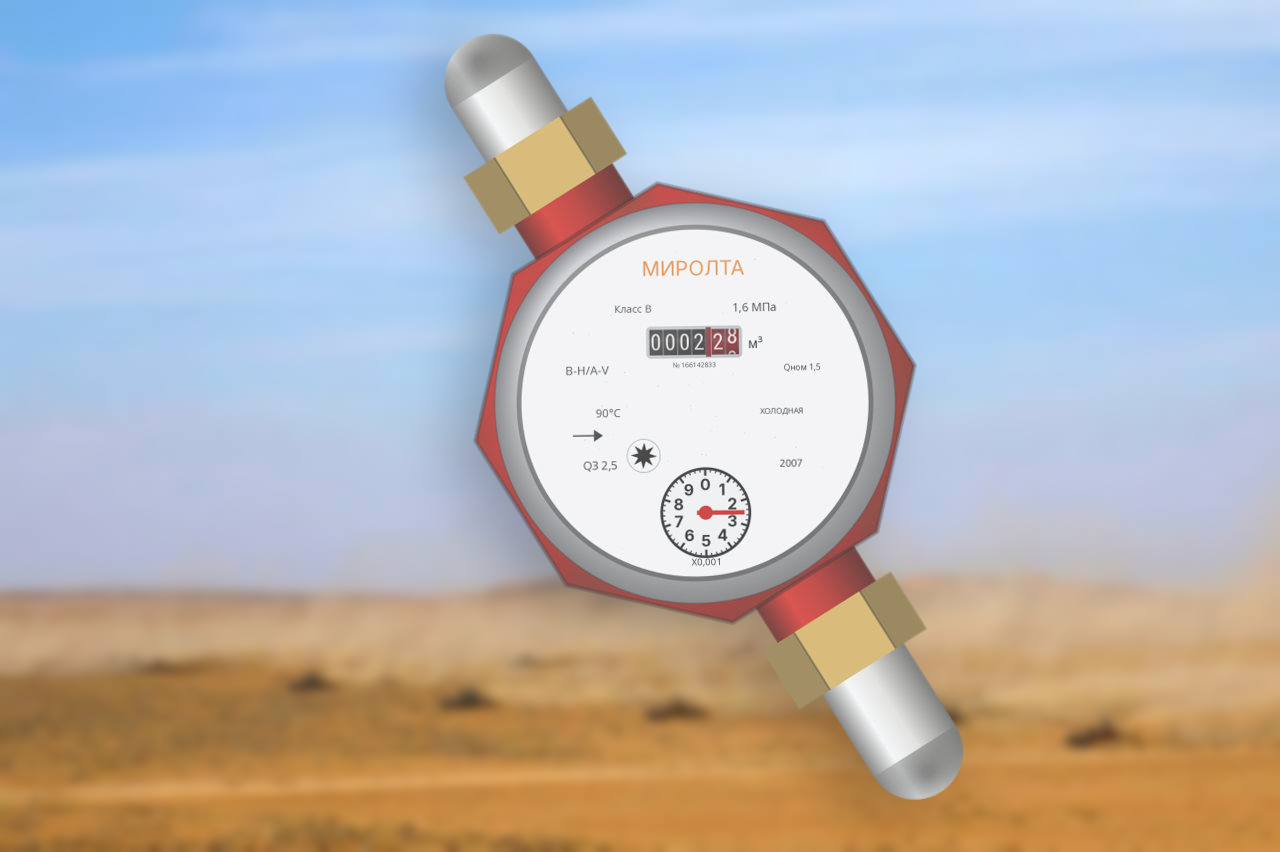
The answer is 2.282 m³
